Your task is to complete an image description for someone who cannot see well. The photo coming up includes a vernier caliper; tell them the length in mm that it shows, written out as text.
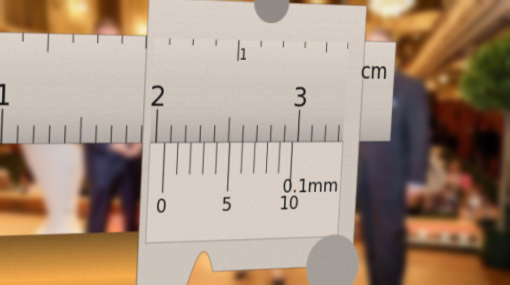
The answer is 20.6 mm
